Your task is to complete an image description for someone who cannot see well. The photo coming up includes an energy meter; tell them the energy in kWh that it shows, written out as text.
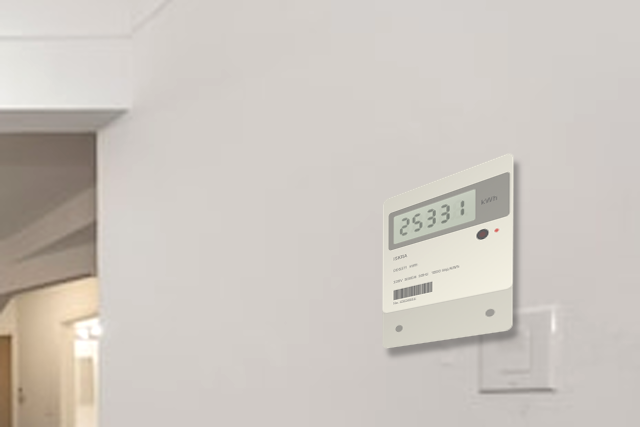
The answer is 25331 kWh
